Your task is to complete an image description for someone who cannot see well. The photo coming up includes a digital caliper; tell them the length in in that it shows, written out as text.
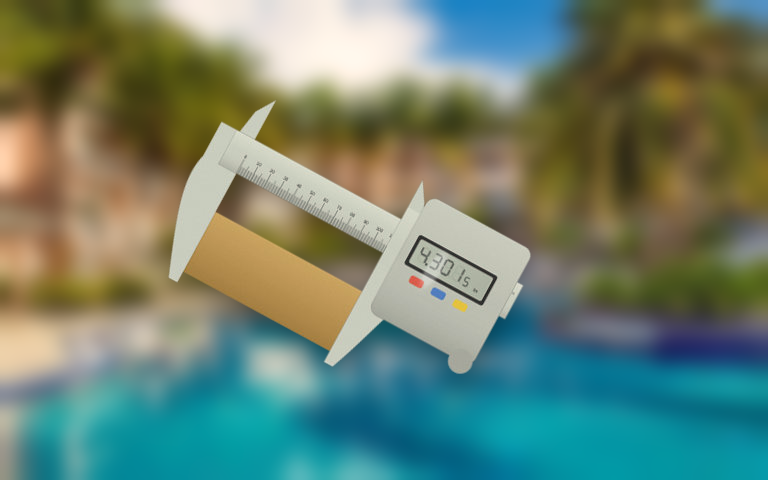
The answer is 4.3015 in
